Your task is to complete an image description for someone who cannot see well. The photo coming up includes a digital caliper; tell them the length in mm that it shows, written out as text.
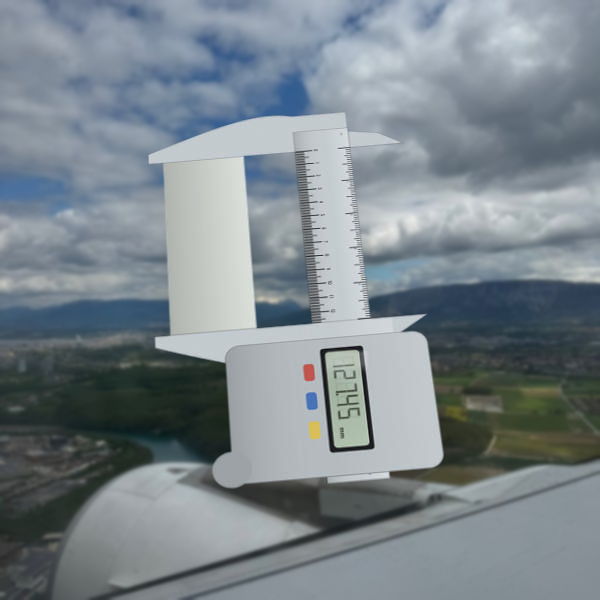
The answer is 127.45 mm
